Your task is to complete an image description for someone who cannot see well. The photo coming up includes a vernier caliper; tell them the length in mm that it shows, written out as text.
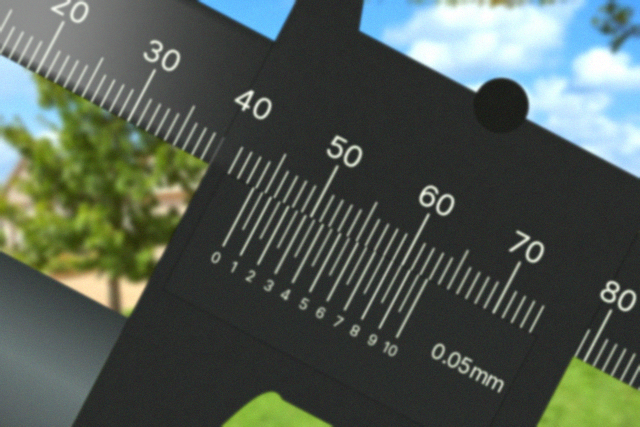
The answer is 43.8 mm
